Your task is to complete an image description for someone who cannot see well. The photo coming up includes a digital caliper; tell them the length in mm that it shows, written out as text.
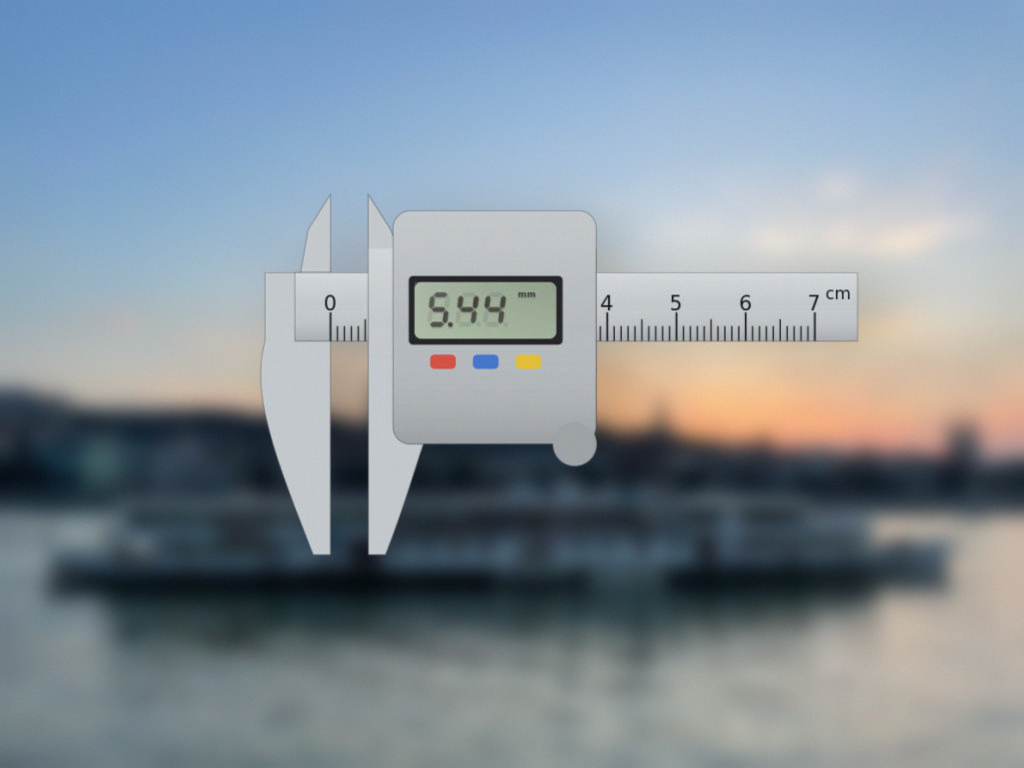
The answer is 5.44 mm
